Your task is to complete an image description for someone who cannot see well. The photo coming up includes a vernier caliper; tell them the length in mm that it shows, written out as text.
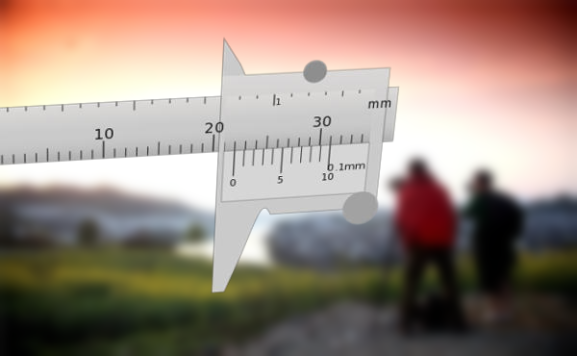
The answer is 22.0 mm
